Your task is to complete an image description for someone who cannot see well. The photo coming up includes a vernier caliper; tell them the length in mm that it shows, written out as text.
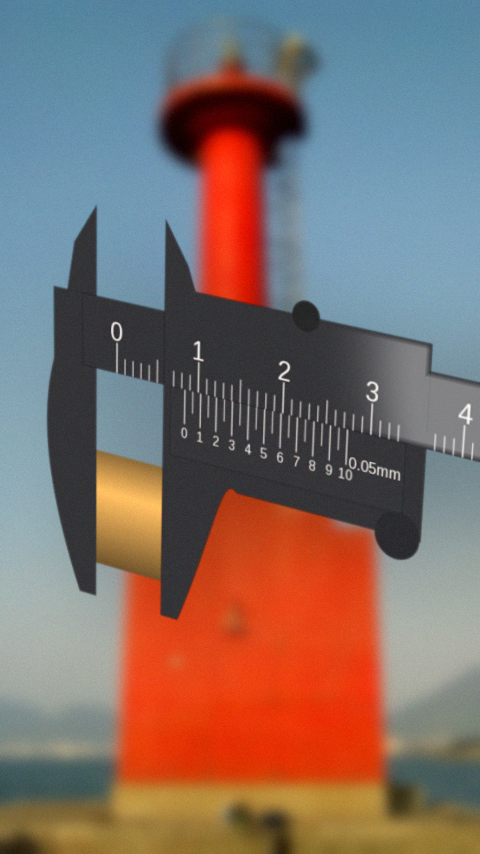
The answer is 8.4 mm
